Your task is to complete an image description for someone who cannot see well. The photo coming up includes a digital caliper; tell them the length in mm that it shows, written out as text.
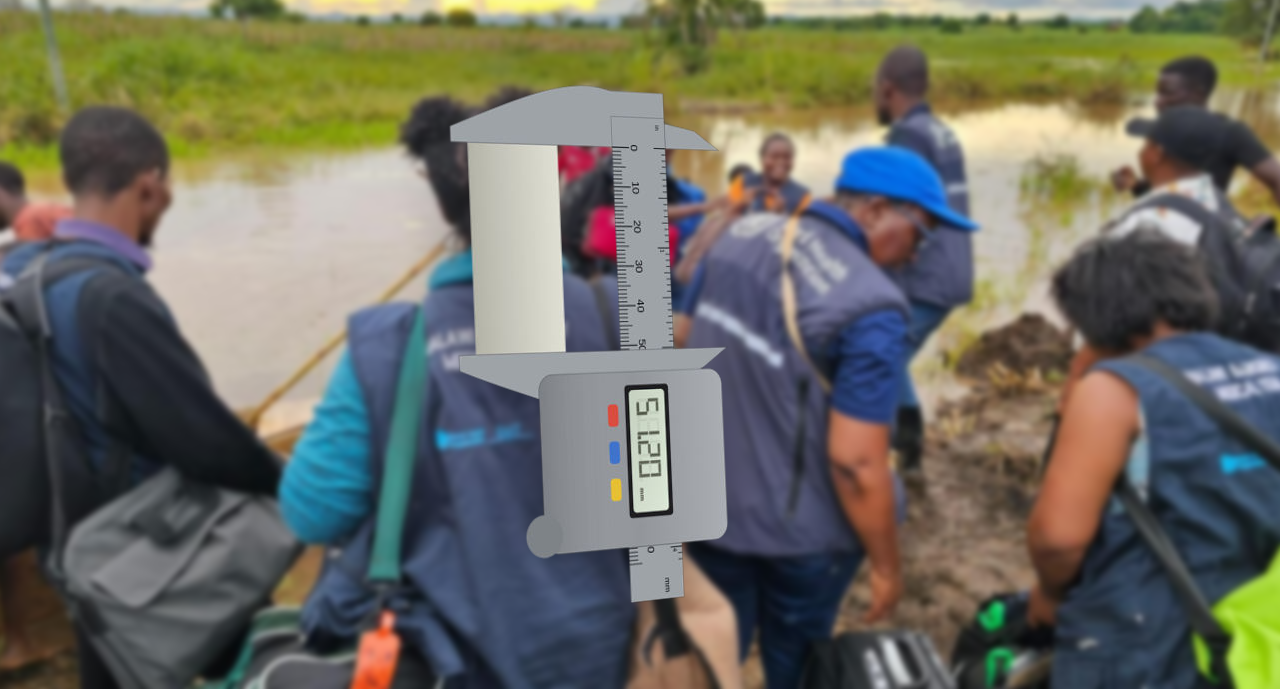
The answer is 51.20 mm
